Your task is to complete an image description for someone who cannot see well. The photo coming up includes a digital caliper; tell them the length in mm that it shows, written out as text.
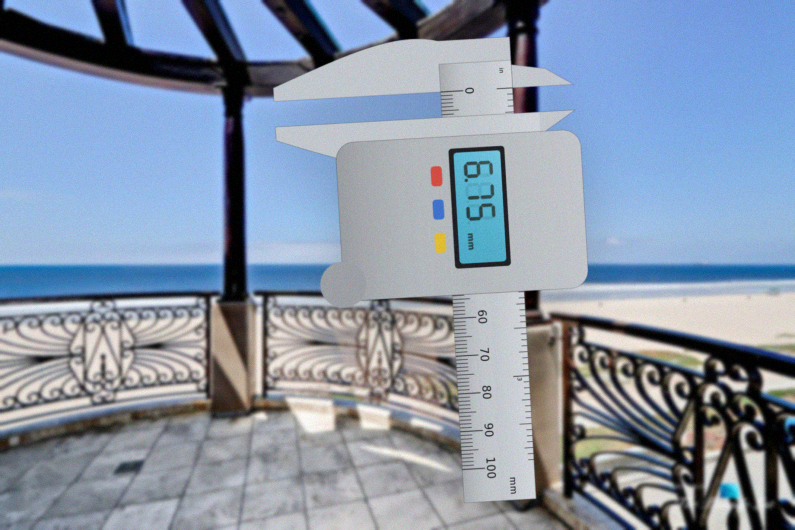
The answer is 6.75 mm
